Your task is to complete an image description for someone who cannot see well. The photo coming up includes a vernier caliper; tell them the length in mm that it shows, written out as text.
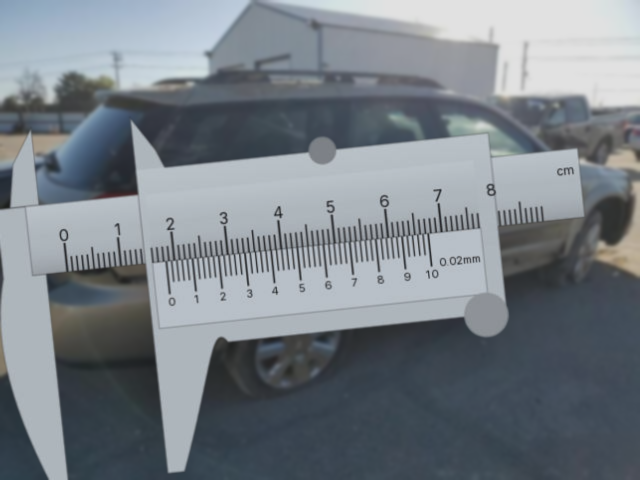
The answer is 18.5 mm
